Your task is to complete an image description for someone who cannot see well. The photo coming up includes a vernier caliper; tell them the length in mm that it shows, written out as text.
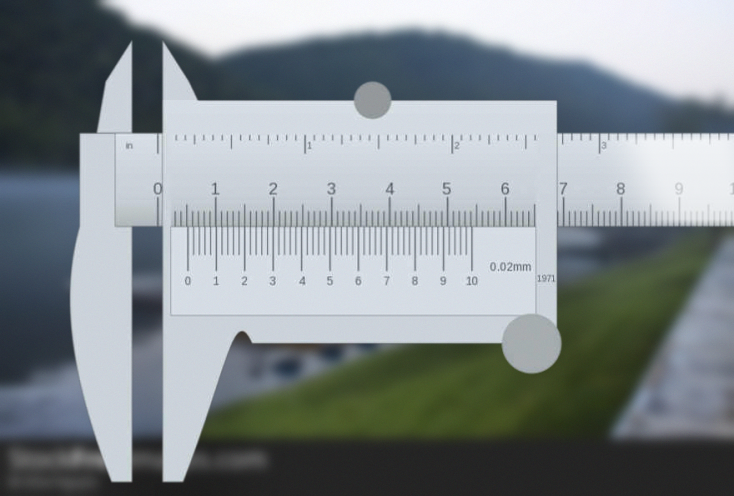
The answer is 5.2 mm
